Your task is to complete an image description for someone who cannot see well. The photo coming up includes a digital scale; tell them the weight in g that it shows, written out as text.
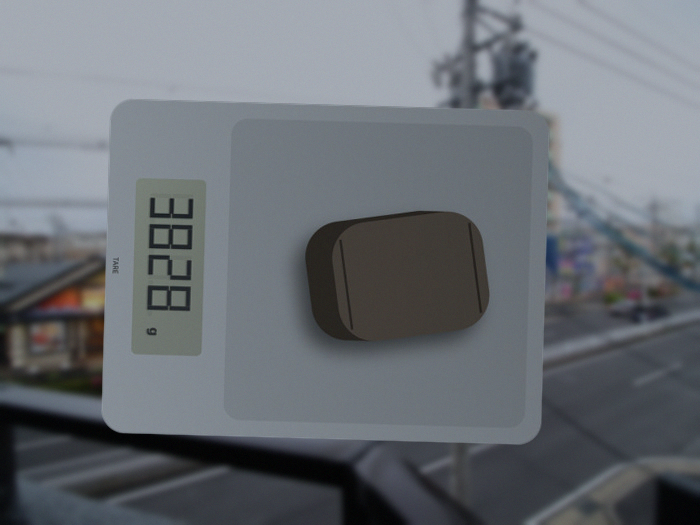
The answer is 3828 g
